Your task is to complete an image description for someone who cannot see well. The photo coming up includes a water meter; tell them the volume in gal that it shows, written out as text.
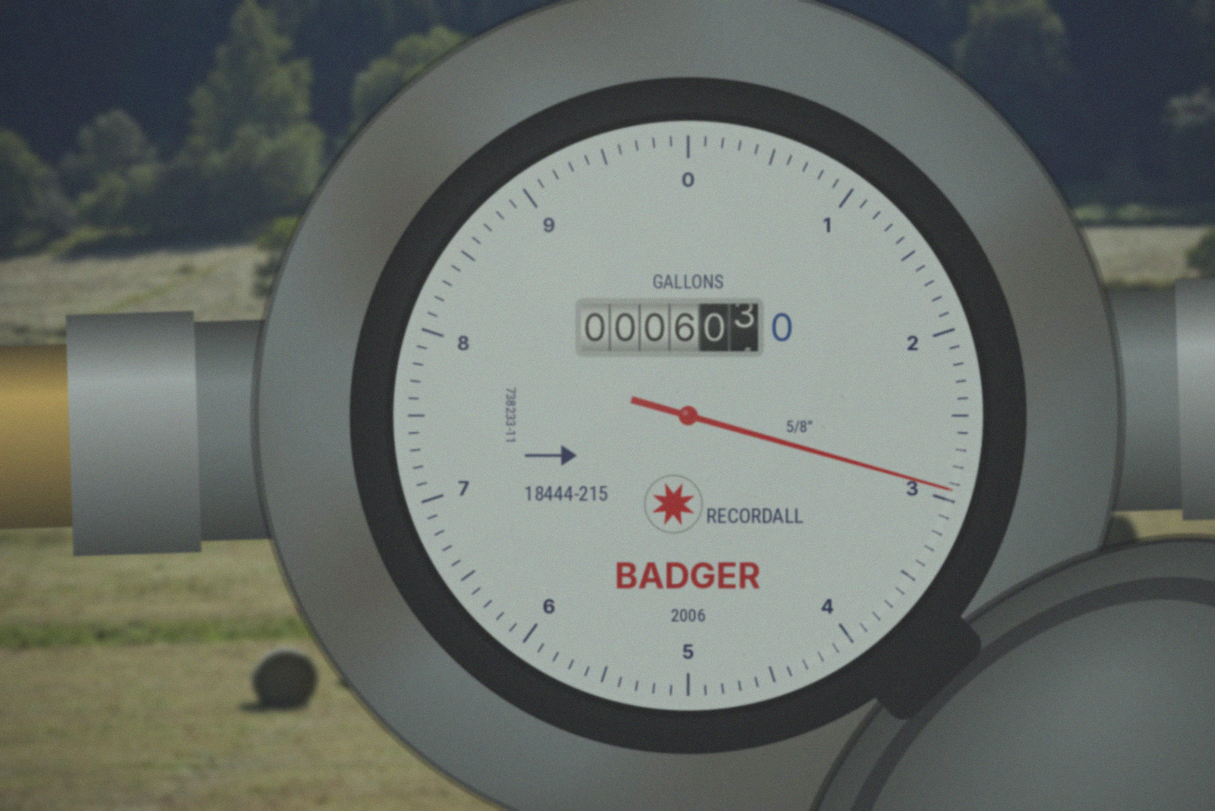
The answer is 6032.9 gal
